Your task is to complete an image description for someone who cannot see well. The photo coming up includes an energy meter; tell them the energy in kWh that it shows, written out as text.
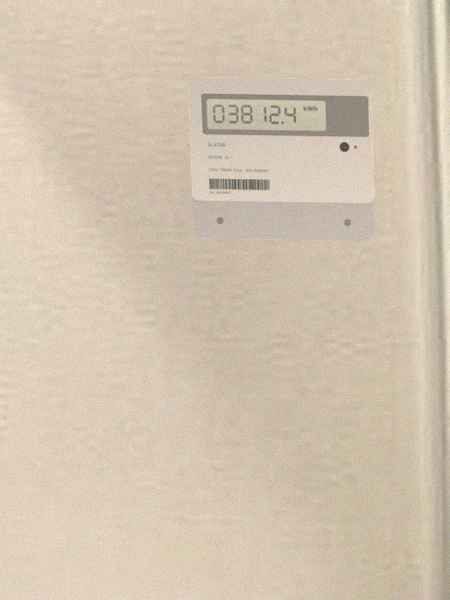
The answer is 3812.4 kWh
